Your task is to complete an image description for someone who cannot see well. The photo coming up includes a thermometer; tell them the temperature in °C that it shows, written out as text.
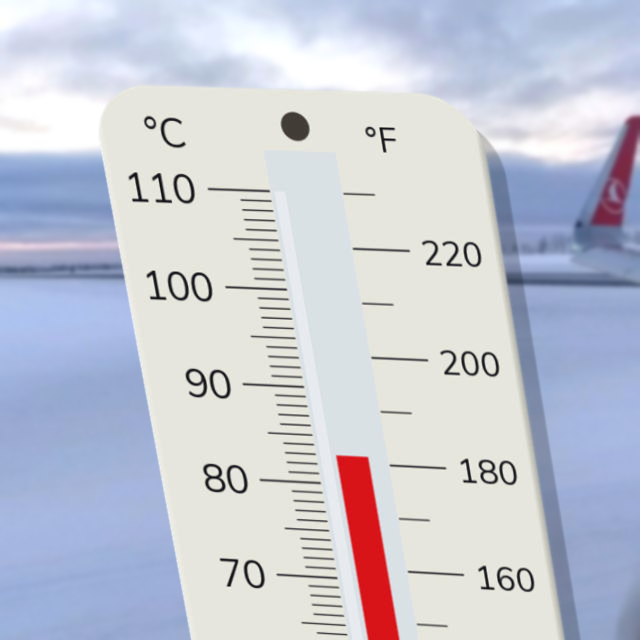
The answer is 83 °C
